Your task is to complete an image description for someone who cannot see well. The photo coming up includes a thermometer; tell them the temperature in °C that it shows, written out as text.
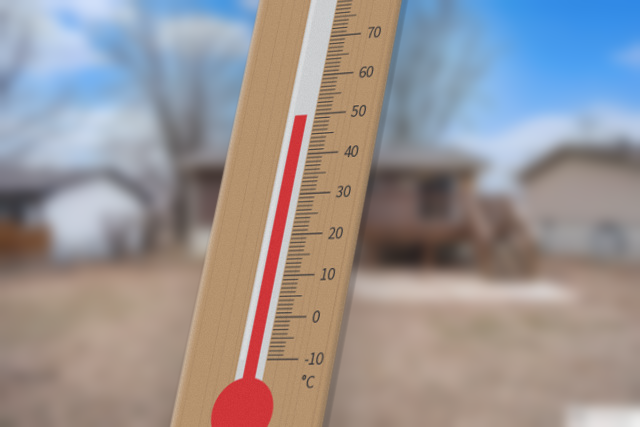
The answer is 50 °C
